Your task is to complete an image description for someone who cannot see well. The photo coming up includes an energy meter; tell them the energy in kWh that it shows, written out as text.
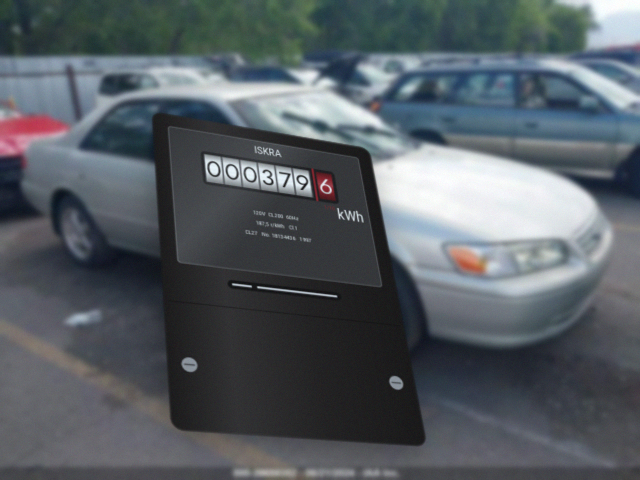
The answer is 379.6 kWh
